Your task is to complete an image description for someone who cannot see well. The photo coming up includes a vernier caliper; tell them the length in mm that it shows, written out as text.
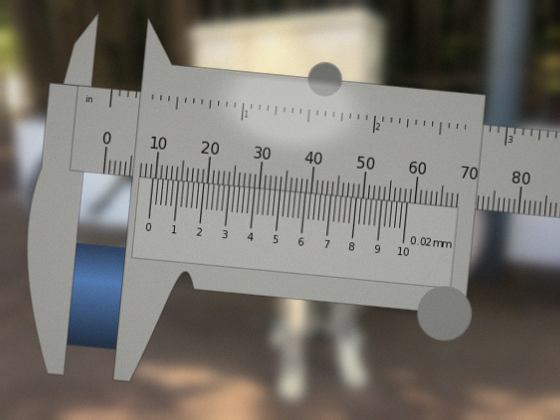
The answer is 9.5 mm
